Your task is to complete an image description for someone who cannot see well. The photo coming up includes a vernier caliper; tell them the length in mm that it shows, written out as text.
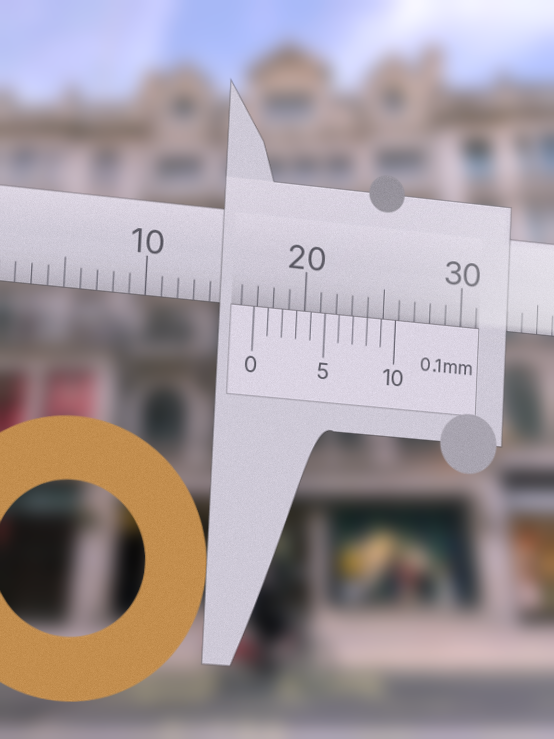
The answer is 16.8 mm
